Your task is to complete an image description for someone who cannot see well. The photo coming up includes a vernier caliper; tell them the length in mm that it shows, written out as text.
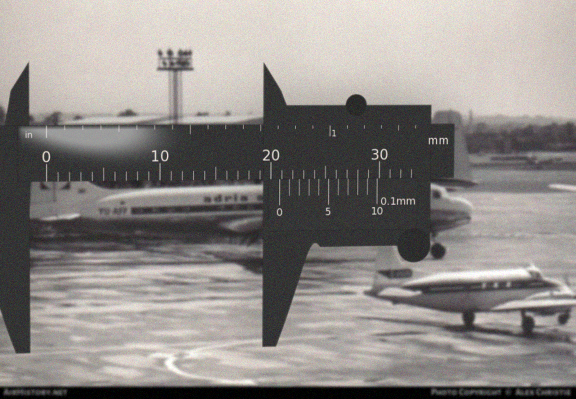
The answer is 20.8 mm
